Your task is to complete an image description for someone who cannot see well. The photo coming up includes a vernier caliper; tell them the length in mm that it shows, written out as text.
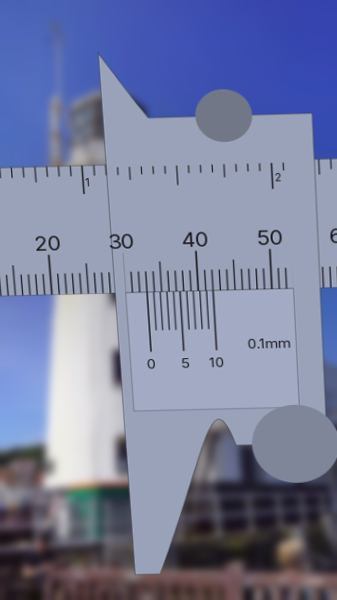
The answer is 33.0 mm
